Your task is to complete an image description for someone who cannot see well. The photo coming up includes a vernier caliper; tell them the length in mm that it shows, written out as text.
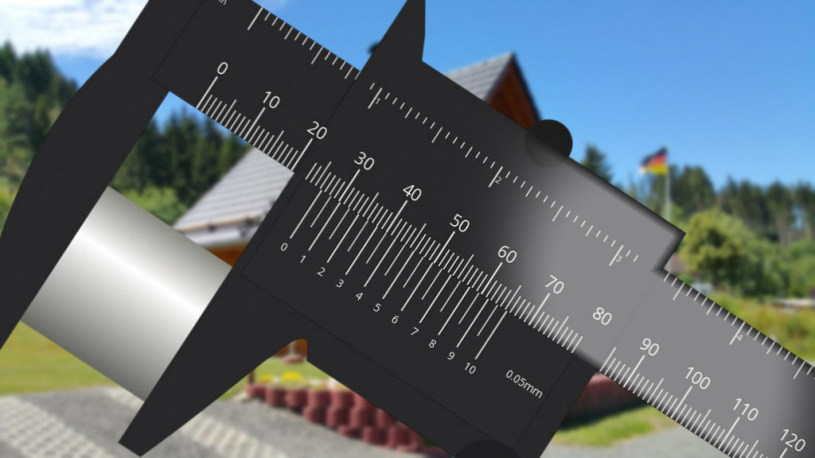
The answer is 26.4 mm
